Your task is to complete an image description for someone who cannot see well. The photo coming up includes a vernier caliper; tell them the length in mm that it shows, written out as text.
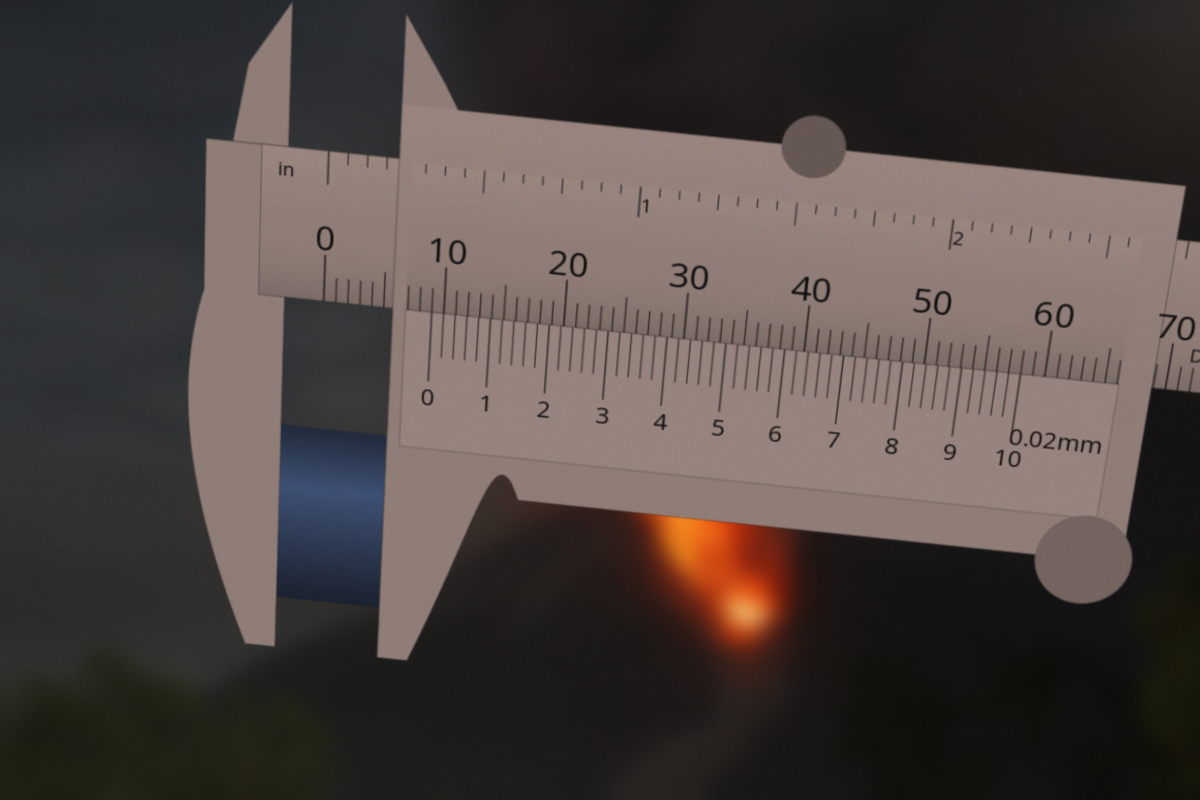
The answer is 9.0 mm
